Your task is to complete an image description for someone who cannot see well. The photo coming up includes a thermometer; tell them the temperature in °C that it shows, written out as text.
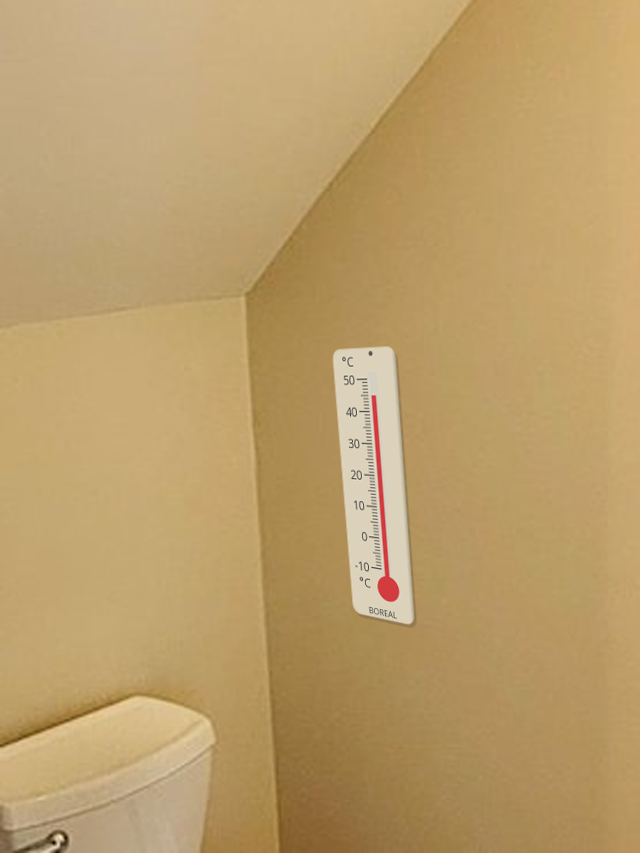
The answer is 45 °C
